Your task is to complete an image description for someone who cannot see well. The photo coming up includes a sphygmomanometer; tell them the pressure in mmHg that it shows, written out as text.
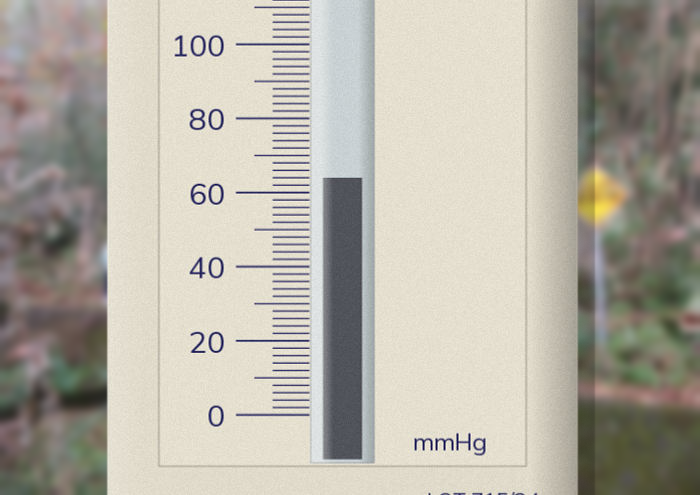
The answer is 64 mmHg
